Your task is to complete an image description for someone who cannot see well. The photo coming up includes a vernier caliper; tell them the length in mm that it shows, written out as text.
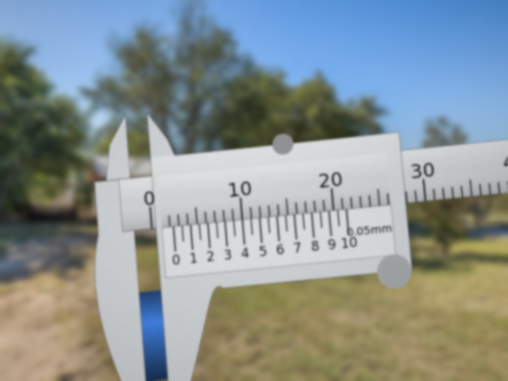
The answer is 2.4 mm
